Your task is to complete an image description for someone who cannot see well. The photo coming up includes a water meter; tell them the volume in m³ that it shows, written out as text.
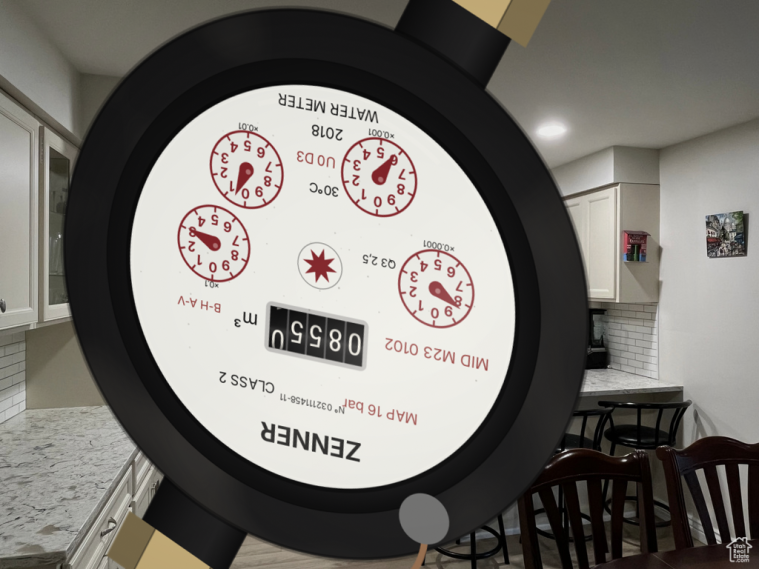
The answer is 8550.3058 m³
